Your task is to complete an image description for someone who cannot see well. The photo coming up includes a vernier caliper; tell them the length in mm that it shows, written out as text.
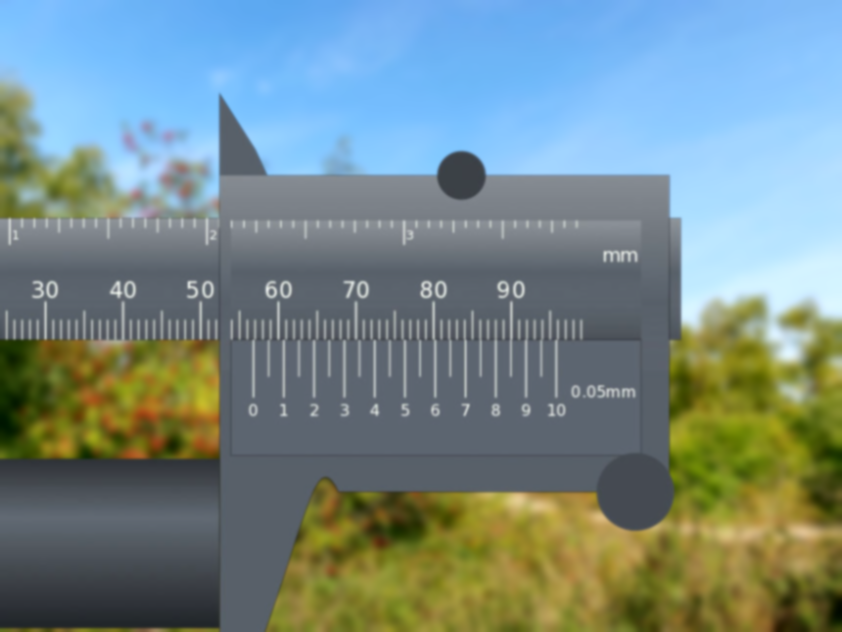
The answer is 56.8 mm
